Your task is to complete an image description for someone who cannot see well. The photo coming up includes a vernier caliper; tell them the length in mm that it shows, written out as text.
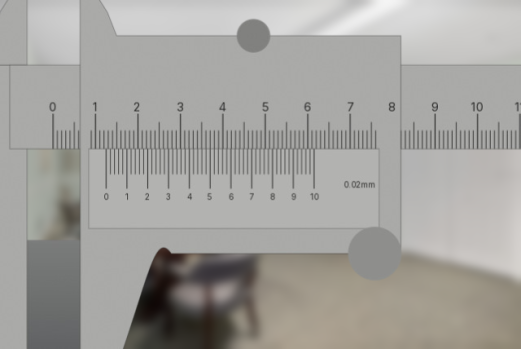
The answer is 12.5 mm
